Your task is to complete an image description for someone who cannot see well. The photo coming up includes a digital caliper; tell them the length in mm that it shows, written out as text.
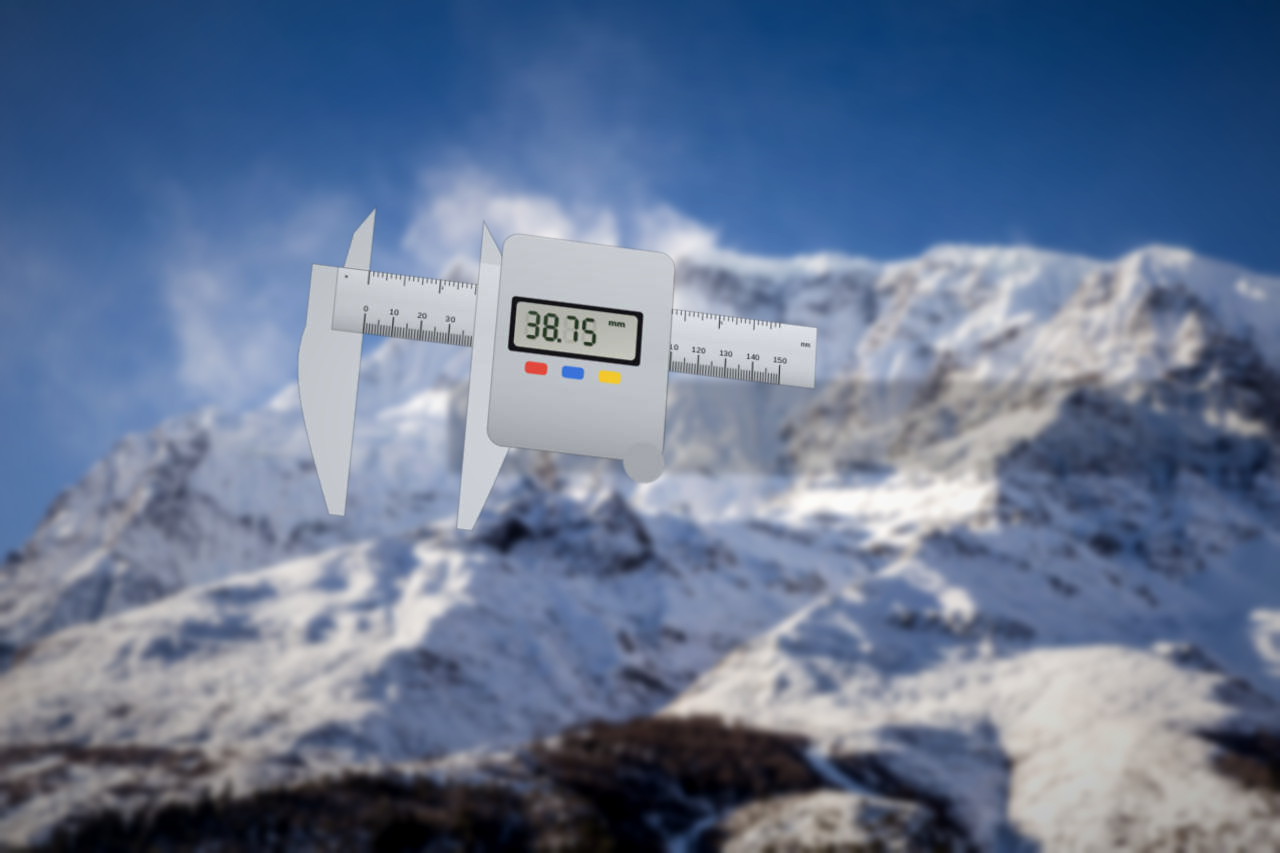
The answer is 38.75 mm
